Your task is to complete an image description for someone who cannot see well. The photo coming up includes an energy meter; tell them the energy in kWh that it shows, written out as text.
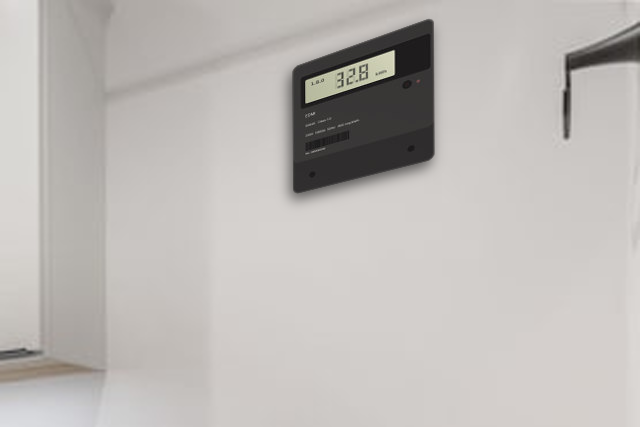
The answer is 32.8 kWh
